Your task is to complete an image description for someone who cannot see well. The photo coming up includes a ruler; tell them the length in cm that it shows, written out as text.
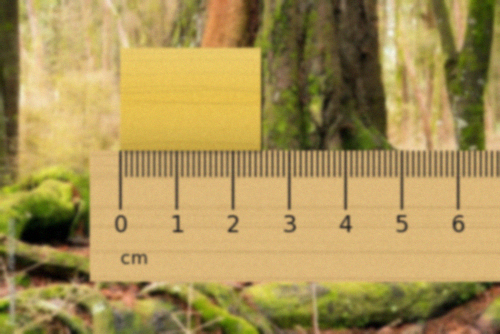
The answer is 2.5 cm
